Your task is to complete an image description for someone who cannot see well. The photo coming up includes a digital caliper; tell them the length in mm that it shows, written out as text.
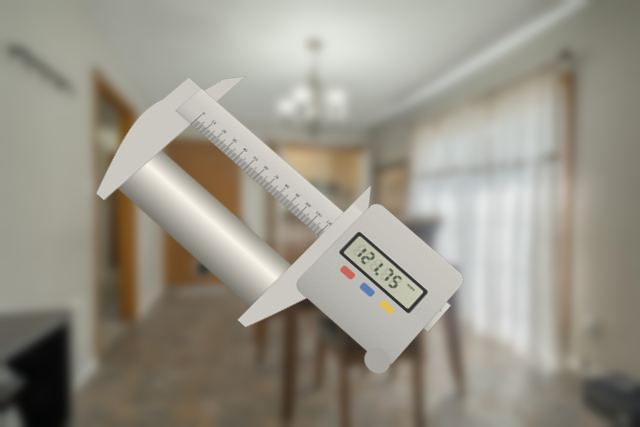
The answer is 121.75 mm
